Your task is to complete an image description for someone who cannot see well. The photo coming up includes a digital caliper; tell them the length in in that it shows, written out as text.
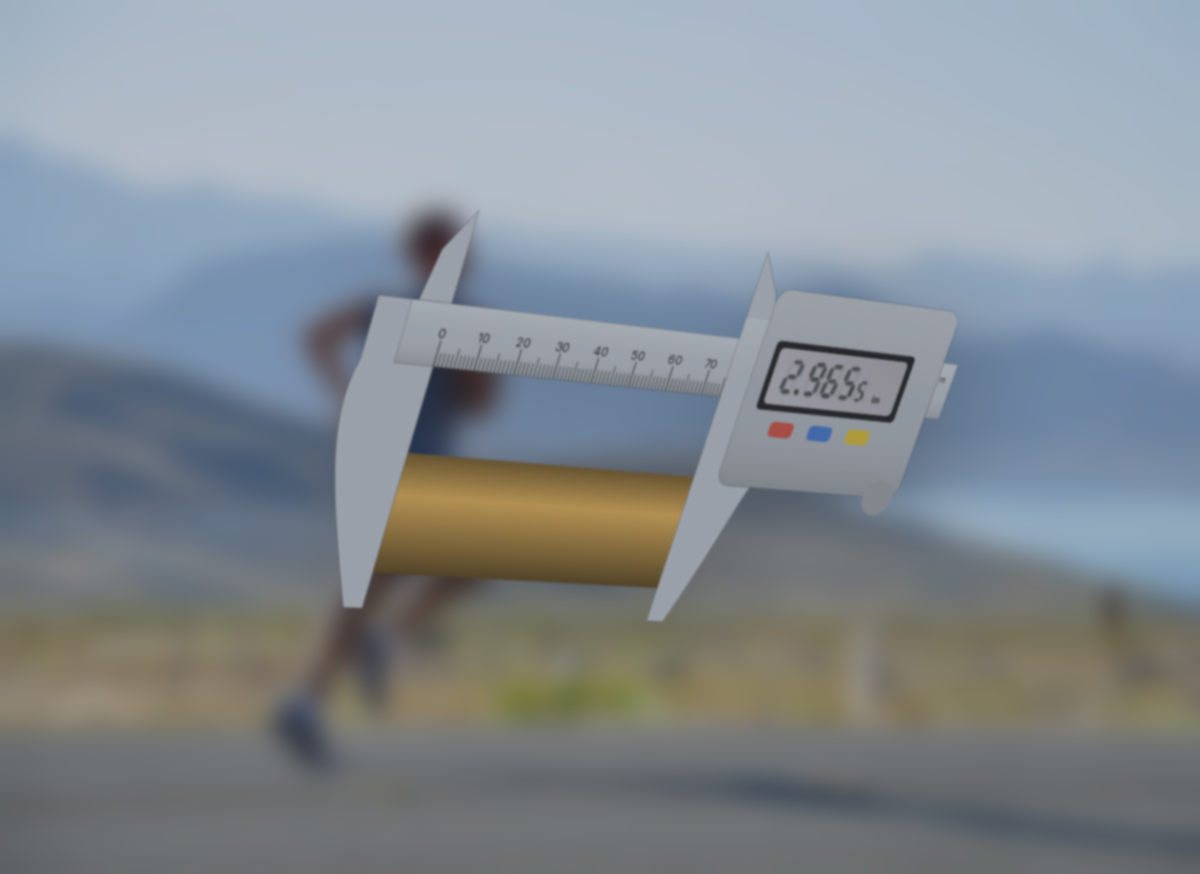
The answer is 2.9655 in
